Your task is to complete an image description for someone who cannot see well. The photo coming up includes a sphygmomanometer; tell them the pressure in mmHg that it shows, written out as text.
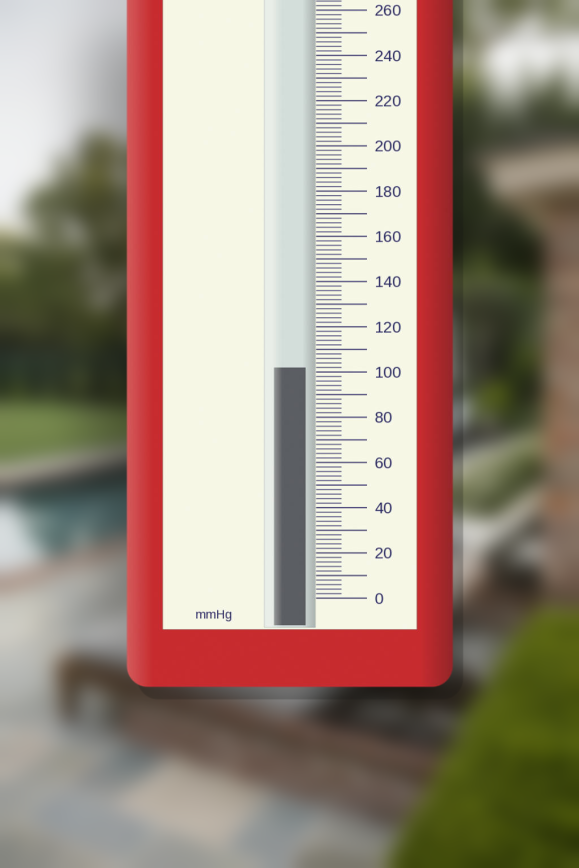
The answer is 102 mmHg
